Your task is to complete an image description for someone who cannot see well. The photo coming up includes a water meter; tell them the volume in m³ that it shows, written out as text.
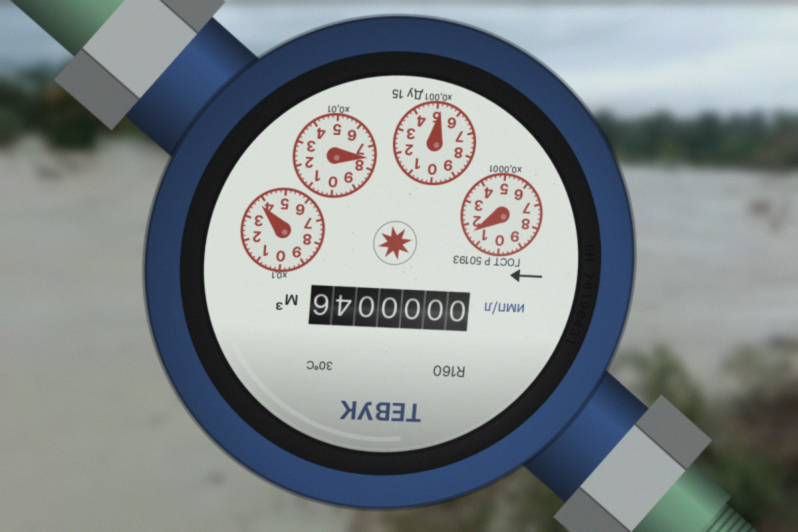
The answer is 46.3751 m³
